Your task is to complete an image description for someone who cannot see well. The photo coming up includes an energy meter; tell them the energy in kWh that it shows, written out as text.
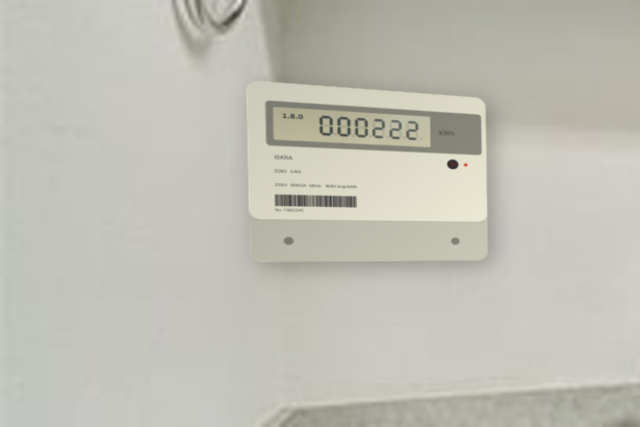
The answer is 222 kWh
